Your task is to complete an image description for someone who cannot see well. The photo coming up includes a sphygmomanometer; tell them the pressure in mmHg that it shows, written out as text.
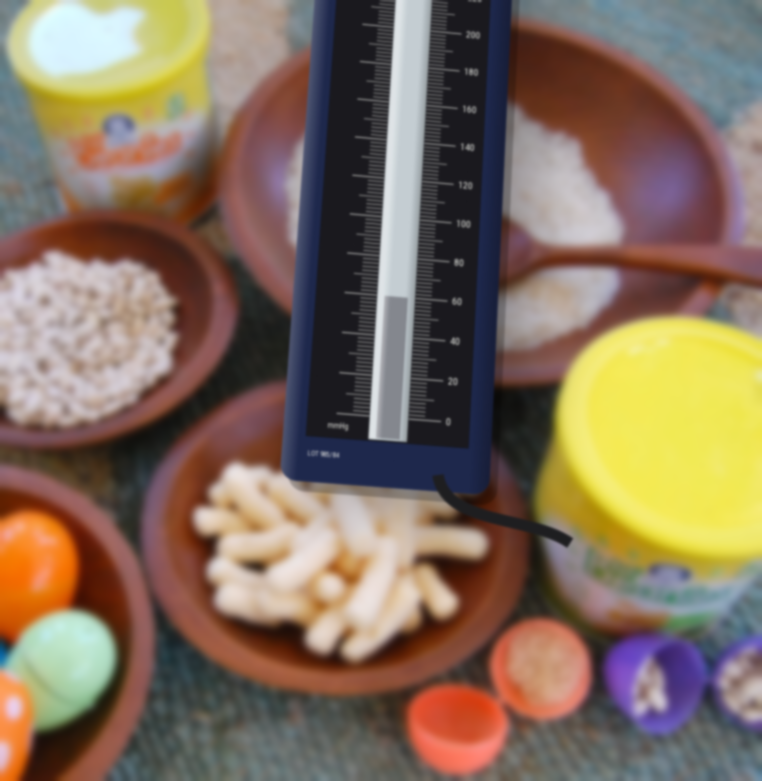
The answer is 60 mmHg
